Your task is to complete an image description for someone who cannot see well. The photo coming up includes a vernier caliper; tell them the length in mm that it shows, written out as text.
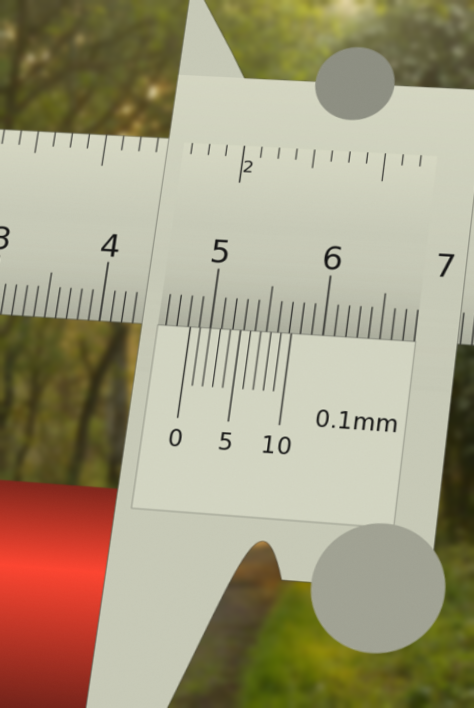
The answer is 48.2 mm
